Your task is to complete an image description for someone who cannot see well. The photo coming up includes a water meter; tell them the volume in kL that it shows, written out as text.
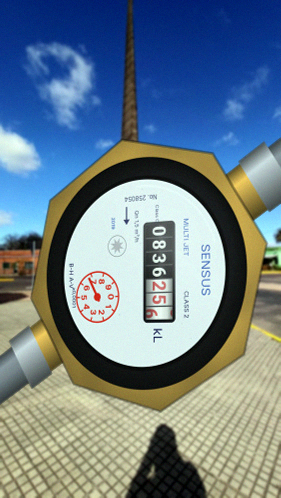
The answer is 836.2556 kL
